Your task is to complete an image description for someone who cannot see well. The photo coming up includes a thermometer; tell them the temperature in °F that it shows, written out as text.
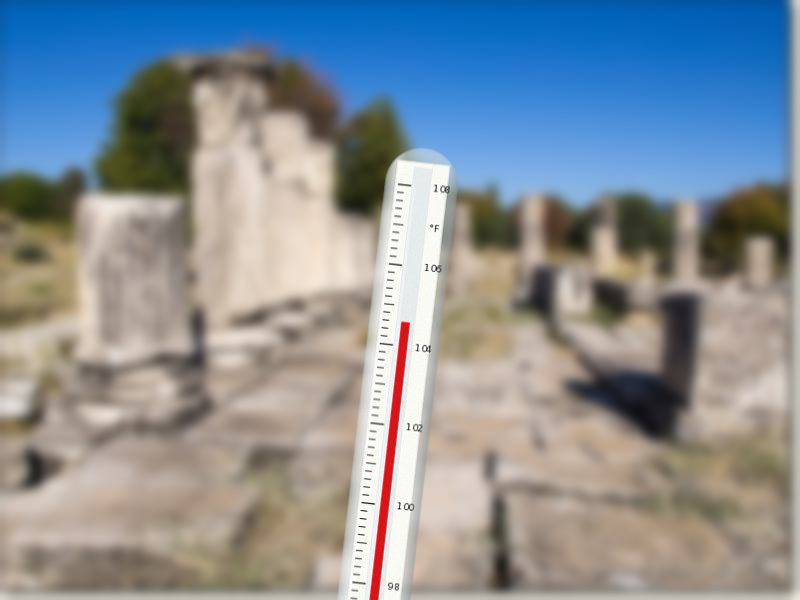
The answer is 104.6 °F
